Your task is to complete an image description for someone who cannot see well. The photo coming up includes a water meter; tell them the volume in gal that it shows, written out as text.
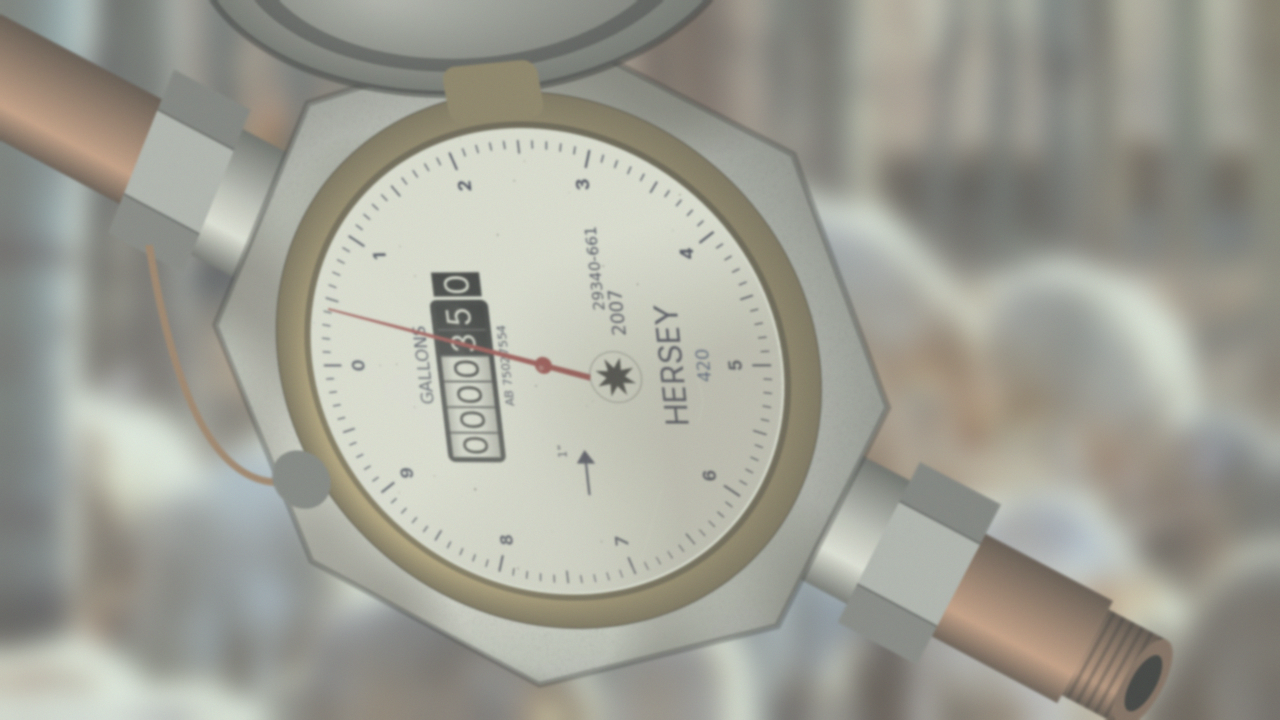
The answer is 350.4 gal
